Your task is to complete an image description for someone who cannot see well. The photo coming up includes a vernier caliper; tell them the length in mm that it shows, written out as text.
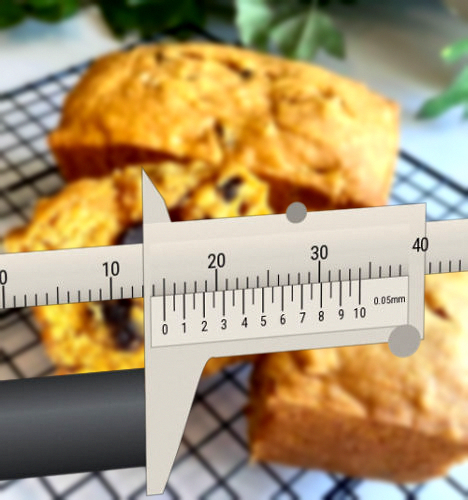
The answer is 15.0 mm
